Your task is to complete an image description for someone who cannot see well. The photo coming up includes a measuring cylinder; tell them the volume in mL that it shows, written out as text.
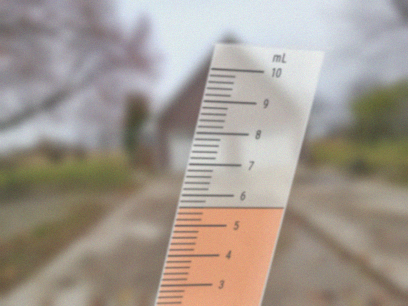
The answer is 5.6 mL
